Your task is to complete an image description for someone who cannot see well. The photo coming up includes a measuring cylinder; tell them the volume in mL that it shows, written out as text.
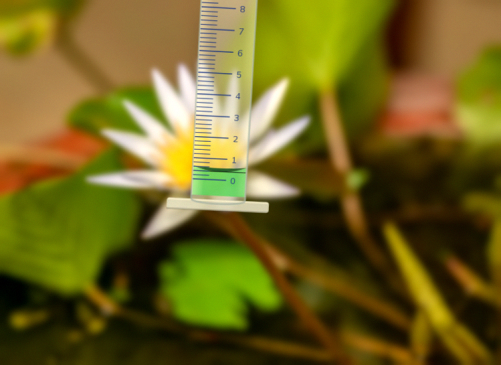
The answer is 0.4 mL
